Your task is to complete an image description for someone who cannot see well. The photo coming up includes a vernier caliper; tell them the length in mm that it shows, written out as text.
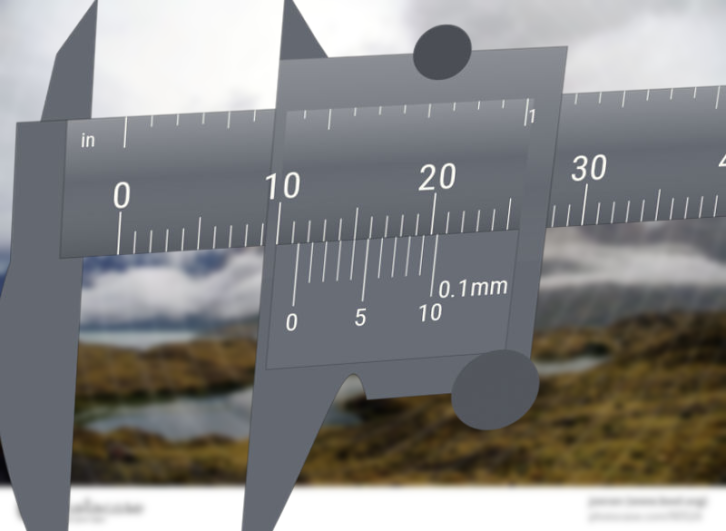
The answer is 11.4 mm
